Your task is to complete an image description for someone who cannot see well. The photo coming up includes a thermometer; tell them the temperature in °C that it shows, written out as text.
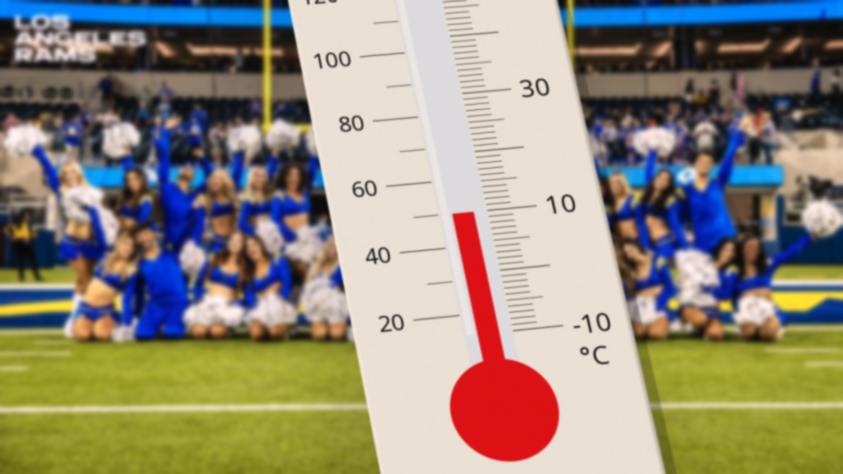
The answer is 10 °C
